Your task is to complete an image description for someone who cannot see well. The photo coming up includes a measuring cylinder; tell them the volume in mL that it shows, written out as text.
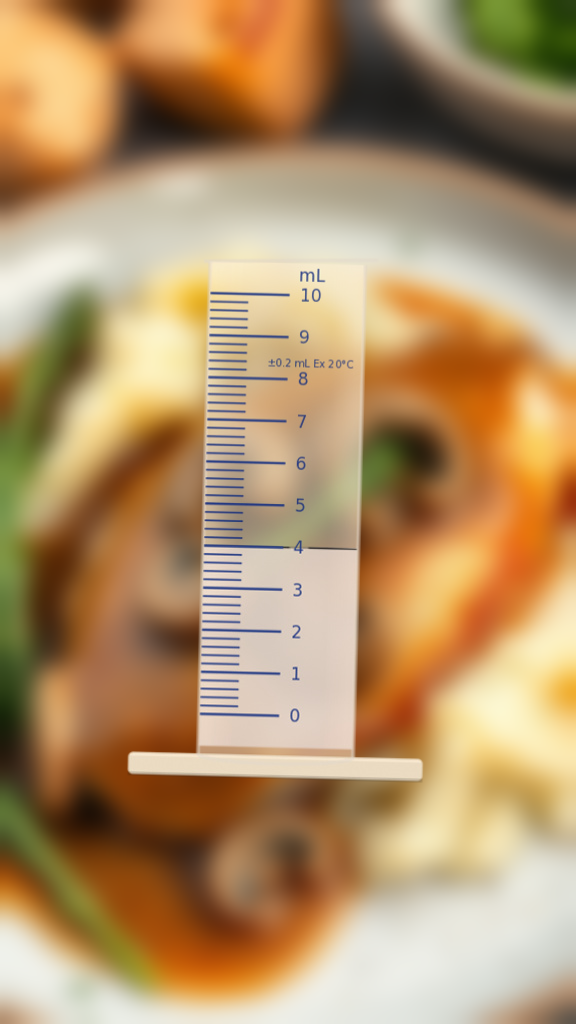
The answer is 4 mL
